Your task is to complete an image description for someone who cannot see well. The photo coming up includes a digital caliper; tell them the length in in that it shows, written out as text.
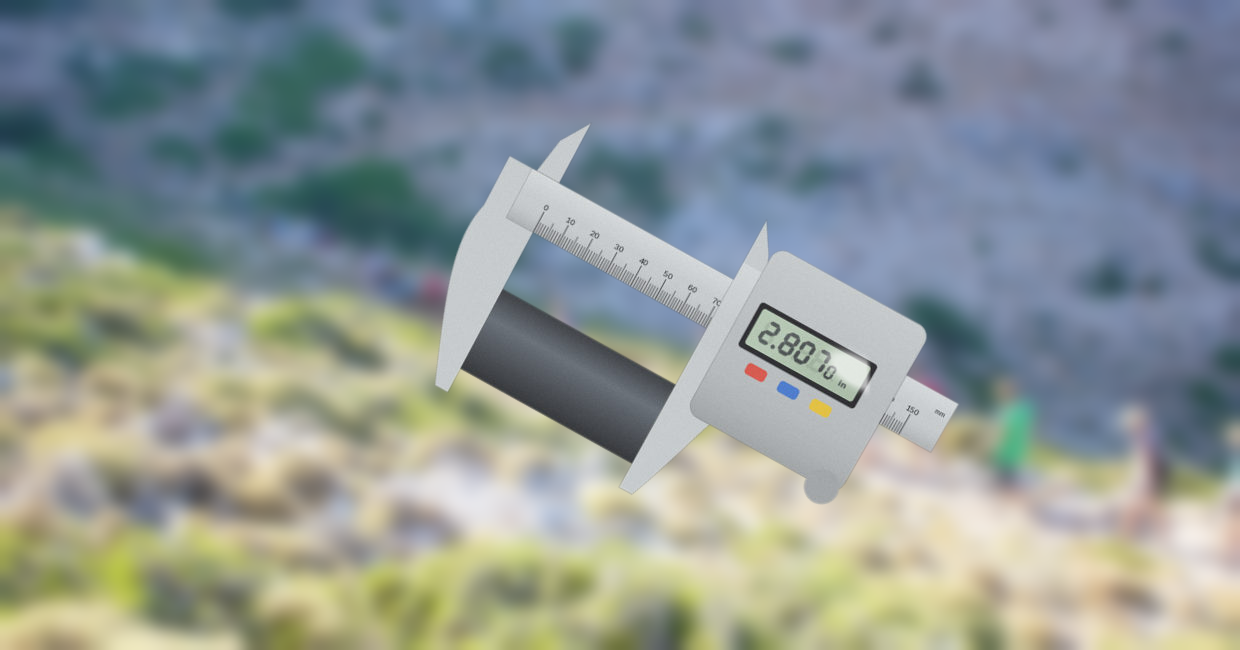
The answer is 2.8070 in
